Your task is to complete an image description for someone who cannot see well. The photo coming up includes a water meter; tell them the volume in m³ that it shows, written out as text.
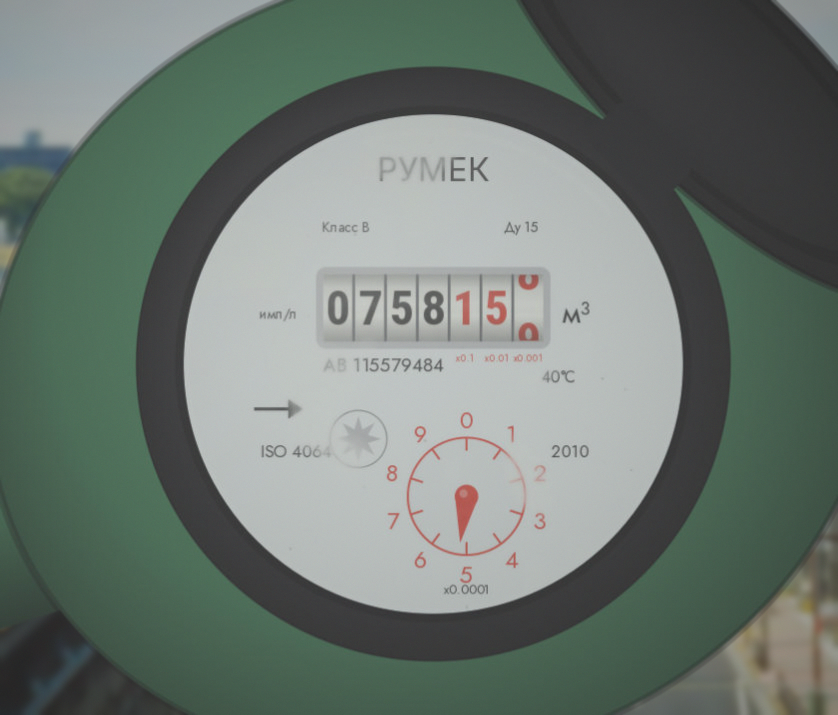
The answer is 758.1585 m³
